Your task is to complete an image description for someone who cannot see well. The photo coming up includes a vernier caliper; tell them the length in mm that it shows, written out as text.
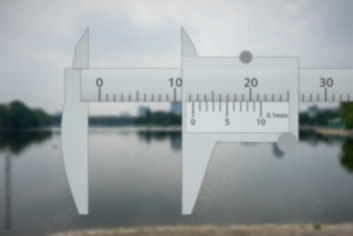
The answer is 12.4 mm
